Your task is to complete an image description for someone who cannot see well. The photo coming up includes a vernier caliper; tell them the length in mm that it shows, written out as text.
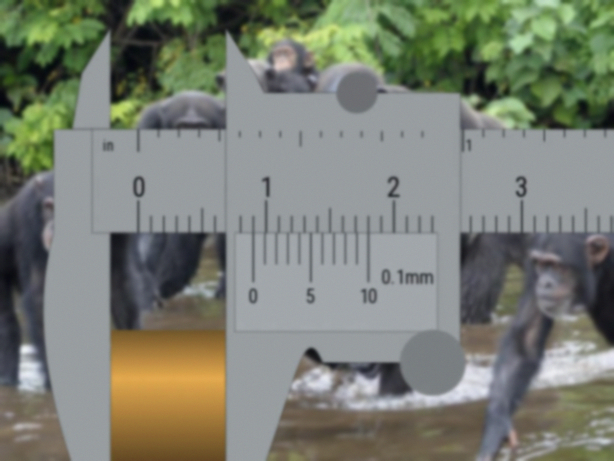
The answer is 9.0 mm
